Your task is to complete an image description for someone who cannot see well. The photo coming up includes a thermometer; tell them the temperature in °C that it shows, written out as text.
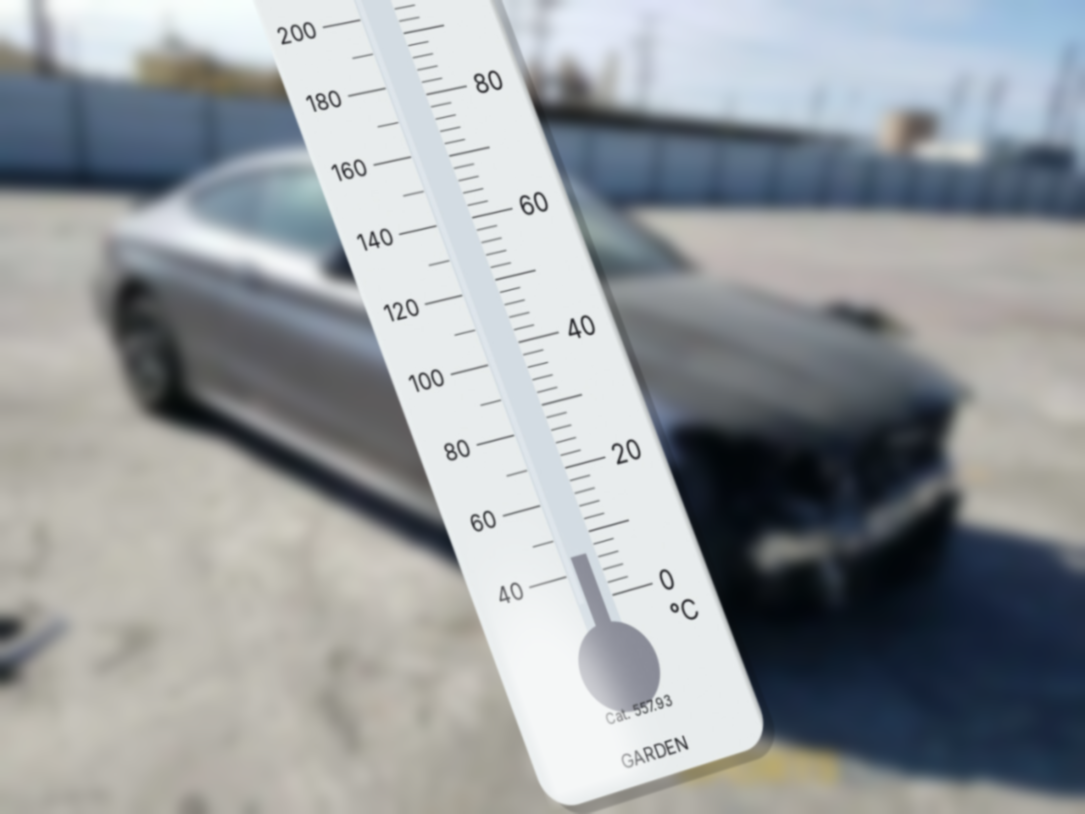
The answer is 7 °C
